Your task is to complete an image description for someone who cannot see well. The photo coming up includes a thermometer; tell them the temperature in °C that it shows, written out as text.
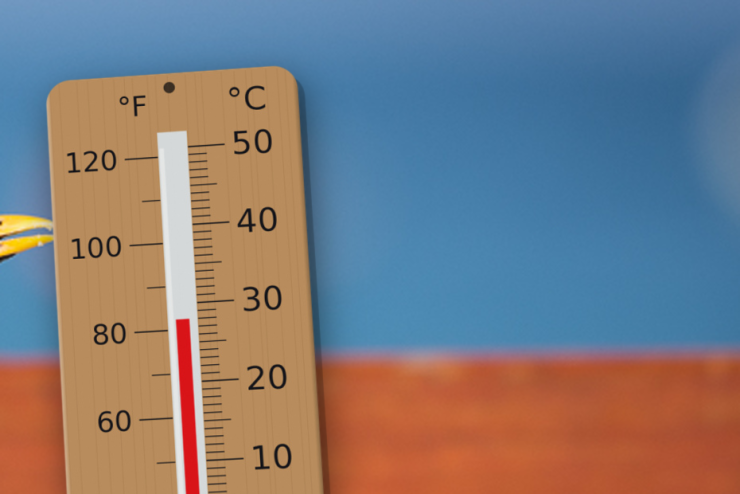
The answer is 28 °C
